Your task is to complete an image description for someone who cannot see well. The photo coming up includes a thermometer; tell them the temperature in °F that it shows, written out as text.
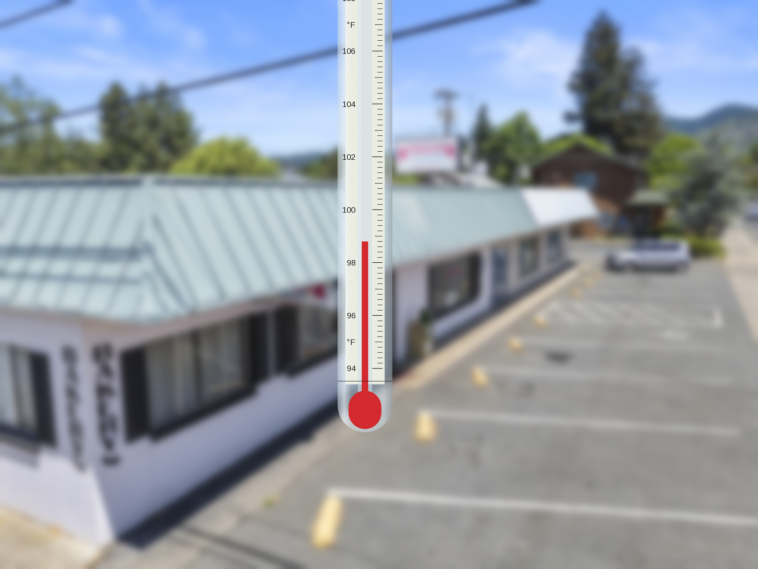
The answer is 98.8 °F
